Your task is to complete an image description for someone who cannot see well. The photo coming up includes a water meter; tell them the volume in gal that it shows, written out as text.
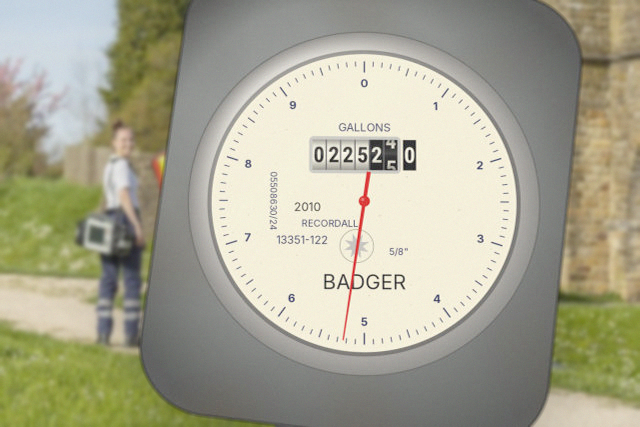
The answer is 225245.2 gal
